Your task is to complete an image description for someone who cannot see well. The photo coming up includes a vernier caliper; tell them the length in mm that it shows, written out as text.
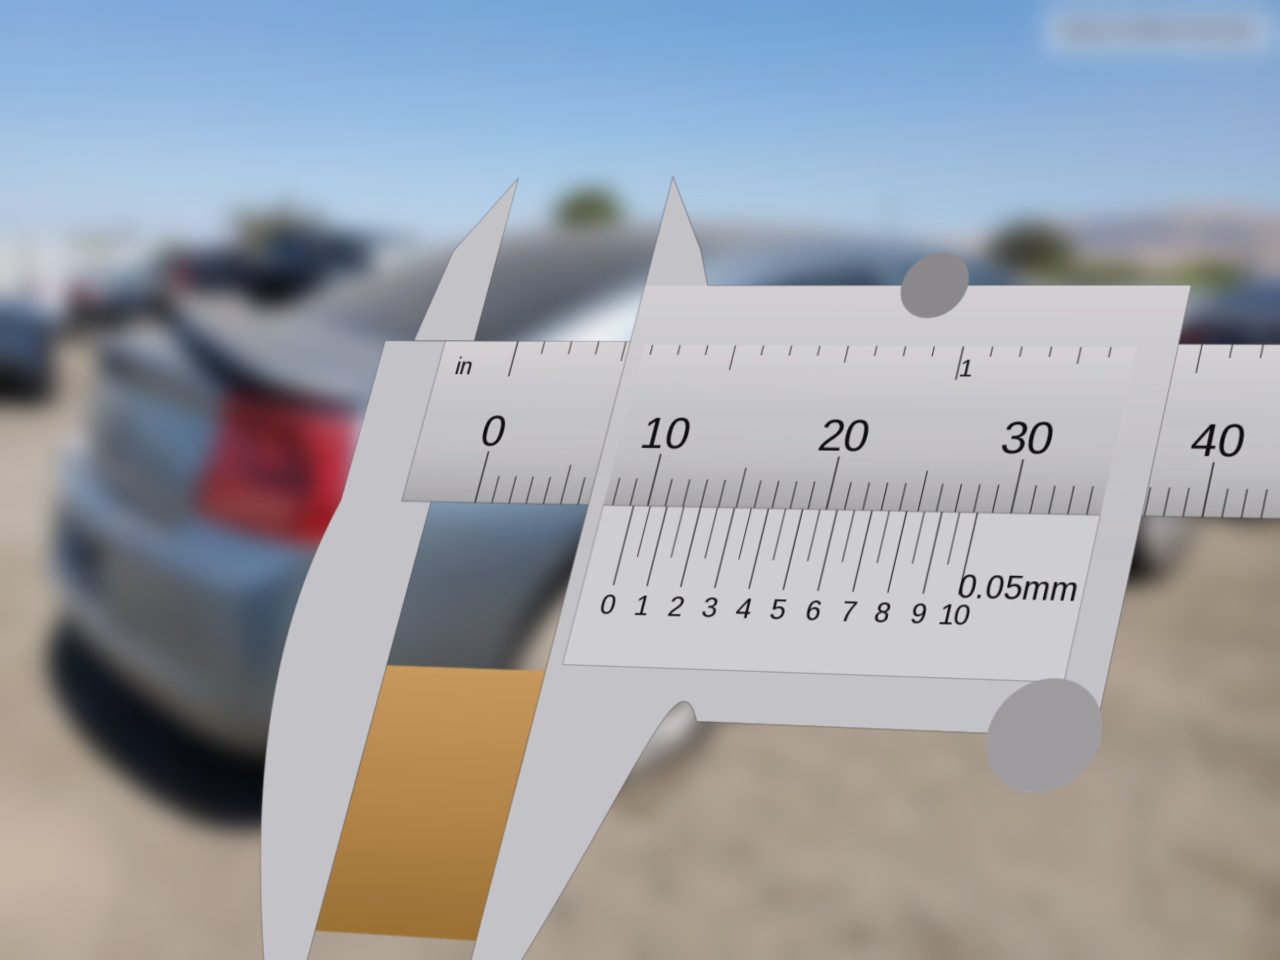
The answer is 9.2 mm
